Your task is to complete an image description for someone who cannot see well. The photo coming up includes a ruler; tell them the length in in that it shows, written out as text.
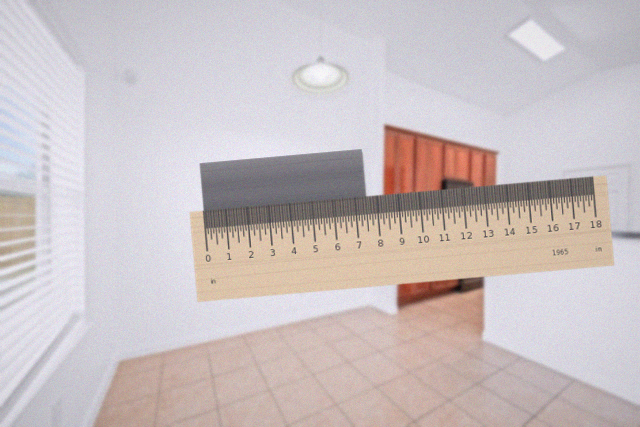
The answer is 7.5 in
